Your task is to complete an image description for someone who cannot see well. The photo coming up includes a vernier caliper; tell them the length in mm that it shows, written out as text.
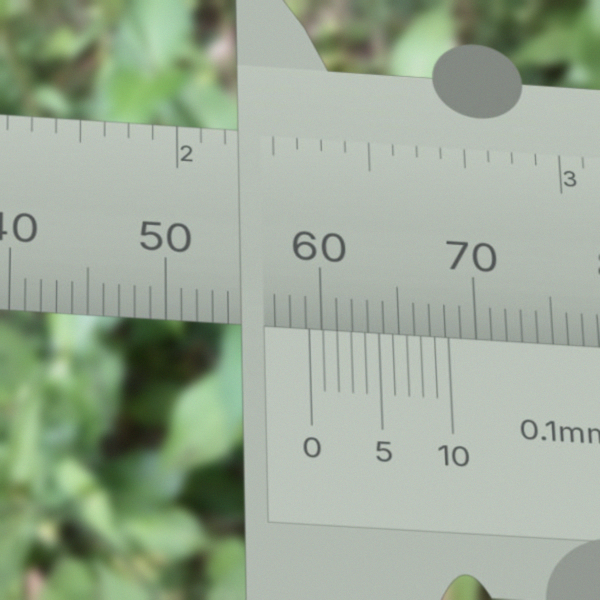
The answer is 59.2 mm
